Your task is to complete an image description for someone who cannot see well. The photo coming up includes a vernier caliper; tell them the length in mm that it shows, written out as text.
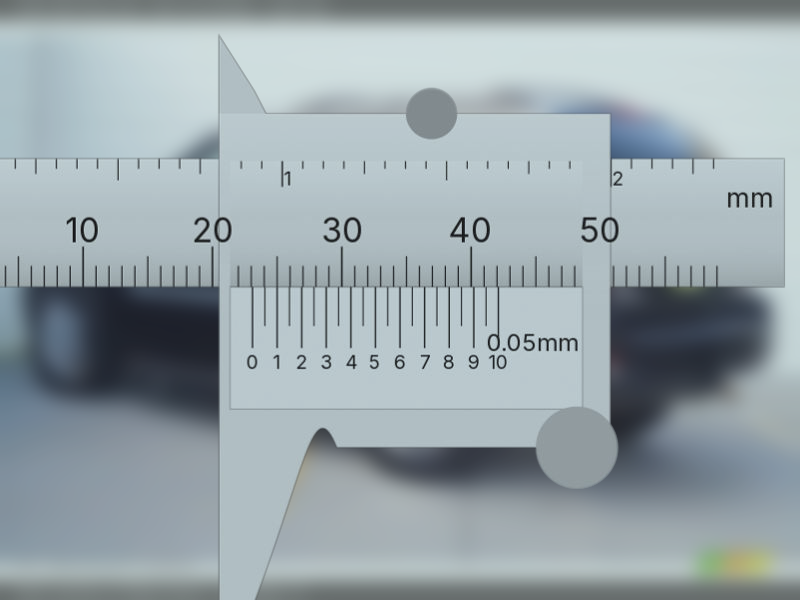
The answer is 23.1 mm
